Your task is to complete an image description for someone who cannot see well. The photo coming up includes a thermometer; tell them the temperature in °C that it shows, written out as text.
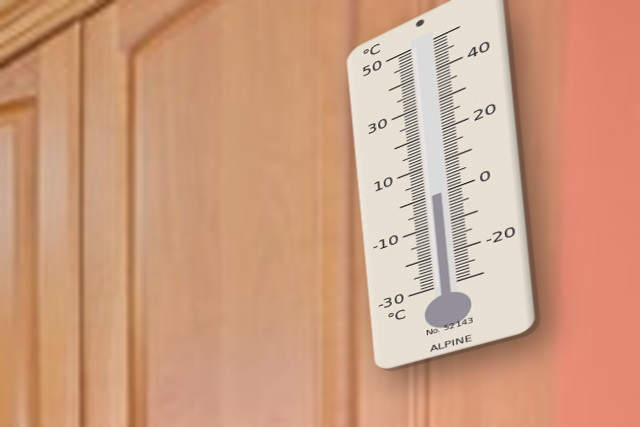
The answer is 0 °C
